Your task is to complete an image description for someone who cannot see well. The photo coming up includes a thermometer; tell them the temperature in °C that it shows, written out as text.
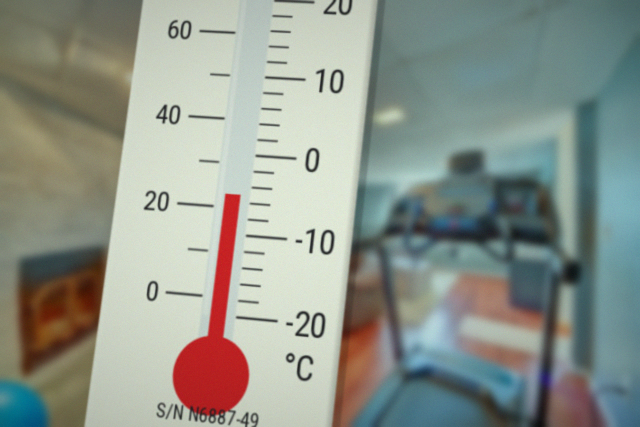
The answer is -5 °C
